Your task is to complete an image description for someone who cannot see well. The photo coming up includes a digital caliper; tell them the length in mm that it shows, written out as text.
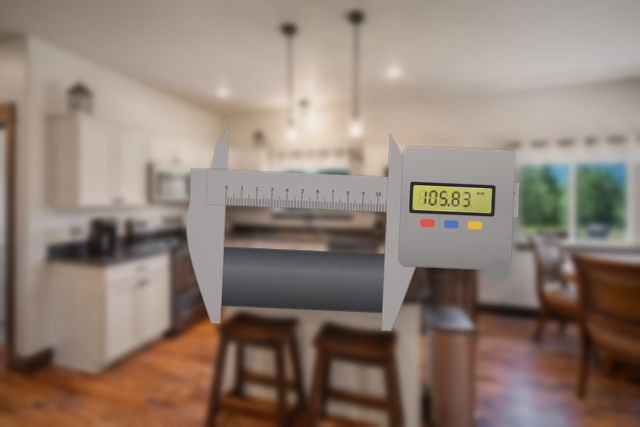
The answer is 105.83 mm
